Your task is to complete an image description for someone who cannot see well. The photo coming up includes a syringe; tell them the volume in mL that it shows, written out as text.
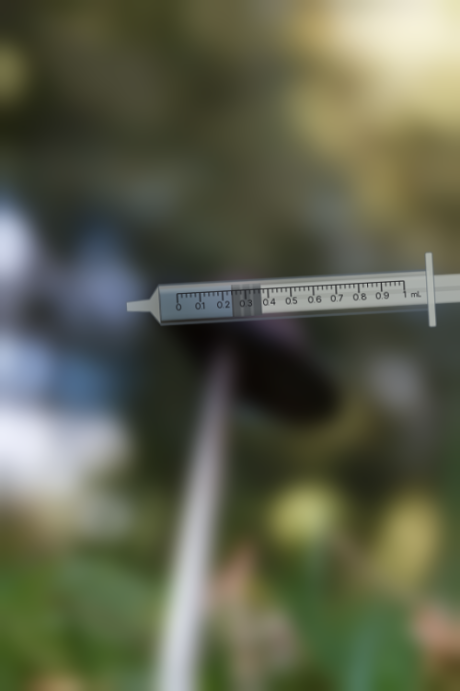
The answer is 0.24 mL
